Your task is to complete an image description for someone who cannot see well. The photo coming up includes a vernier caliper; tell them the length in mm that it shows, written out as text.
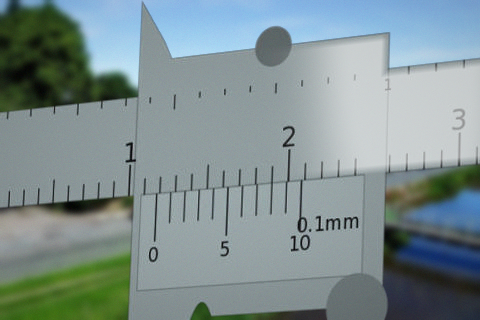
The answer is 11.8 mm
